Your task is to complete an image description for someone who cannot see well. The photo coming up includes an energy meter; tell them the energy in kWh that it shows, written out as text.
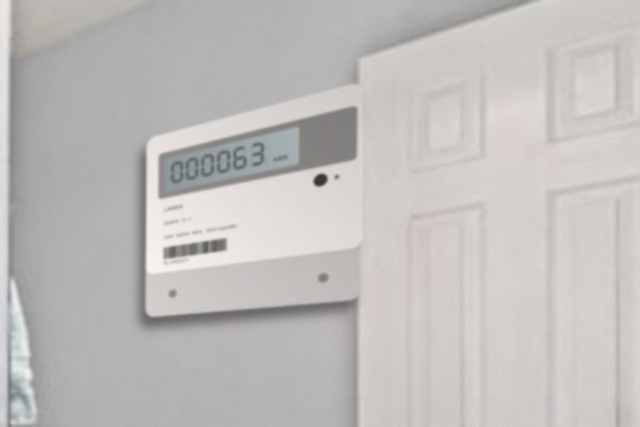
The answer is 63 kWh
